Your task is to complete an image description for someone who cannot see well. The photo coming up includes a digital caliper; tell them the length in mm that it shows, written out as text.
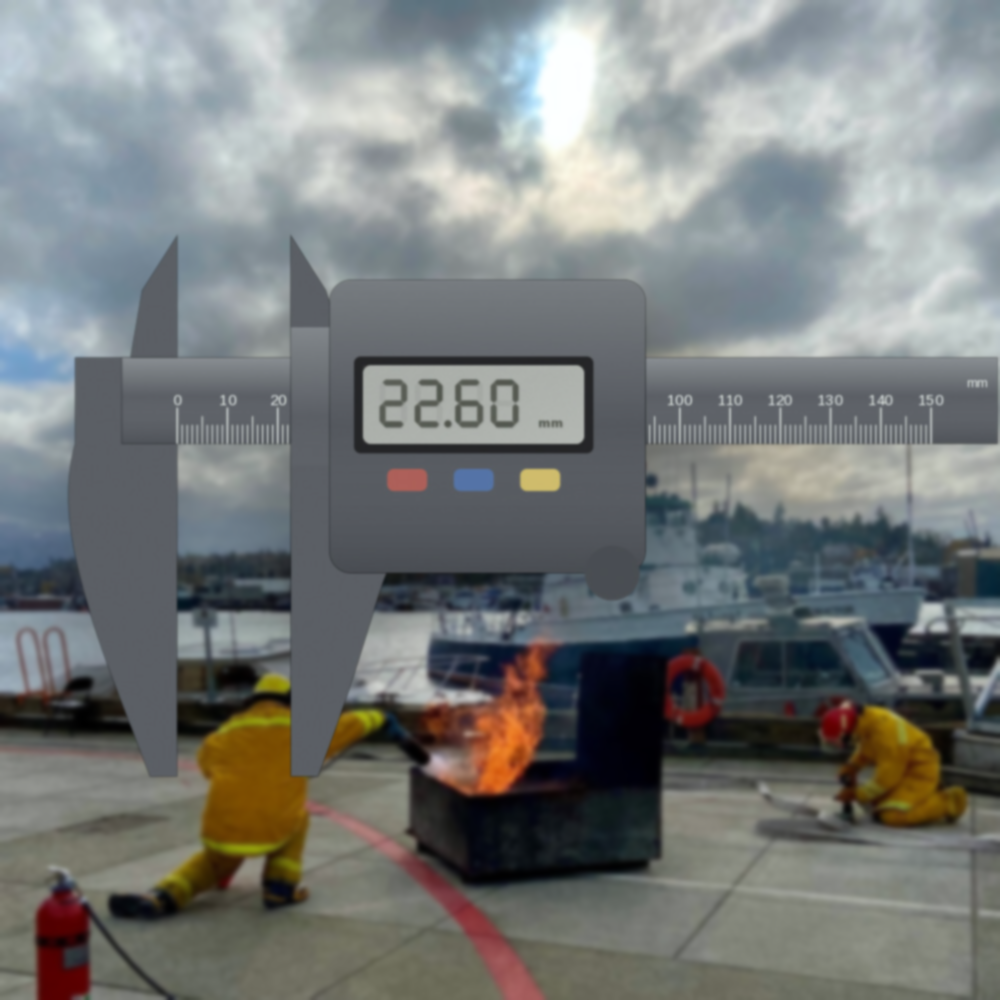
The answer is 22.60 mm
